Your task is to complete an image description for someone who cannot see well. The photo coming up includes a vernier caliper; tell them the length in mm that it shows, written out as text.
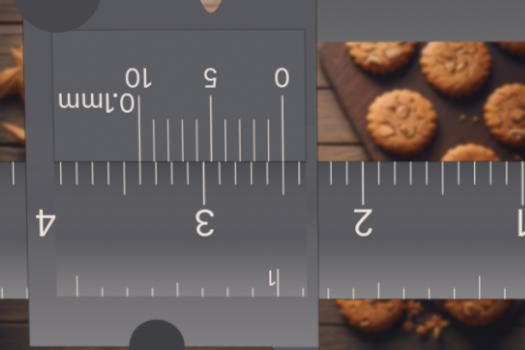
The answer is 25.0 mm
